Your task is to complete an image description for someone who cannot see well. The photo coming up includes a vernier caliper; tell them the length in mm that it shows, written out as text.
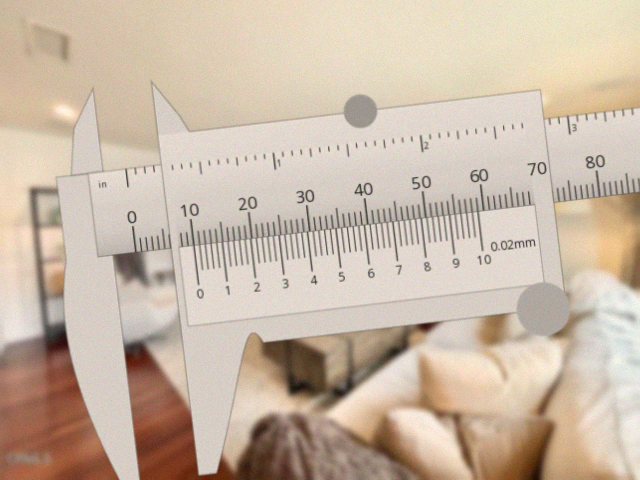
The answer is 10.0 mm
